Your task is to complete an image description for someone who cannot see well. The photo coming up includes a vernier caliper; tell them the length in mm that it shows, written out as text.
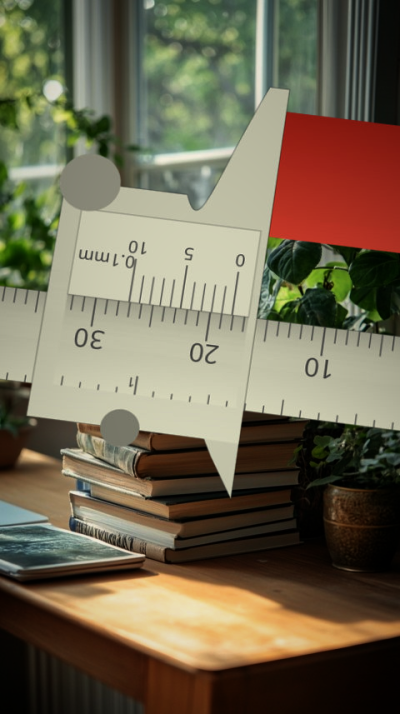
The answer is 18.1 mm
